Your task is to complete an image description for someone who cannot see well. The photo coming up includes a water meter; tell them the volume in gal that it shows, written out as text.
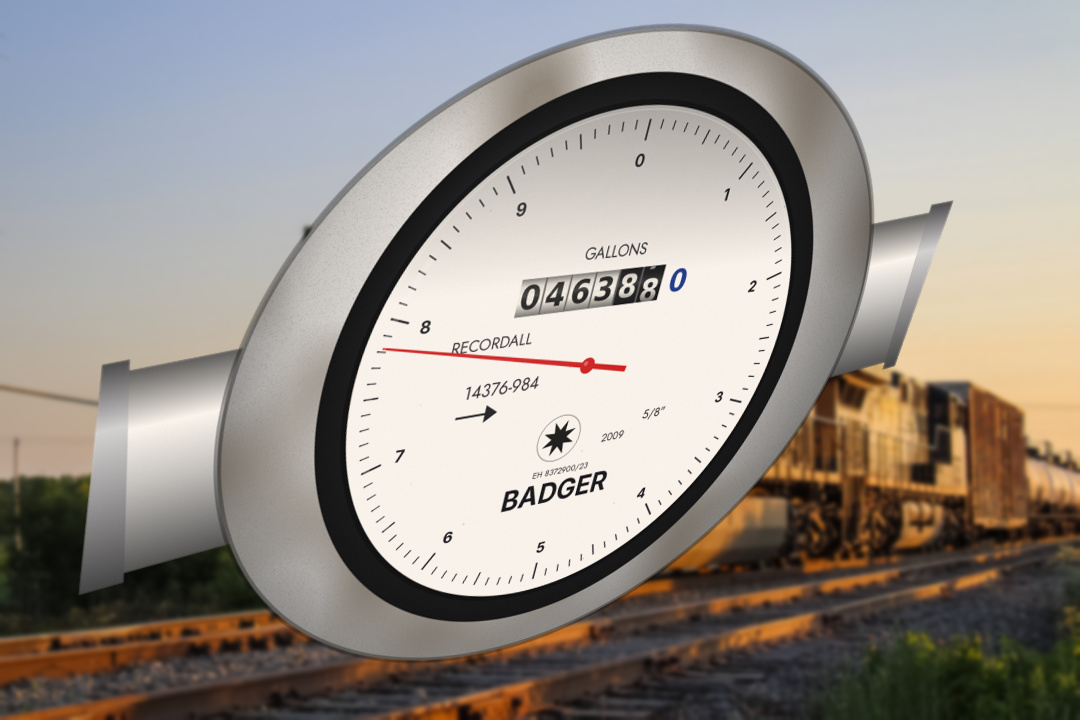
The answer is 463877.8 gal
